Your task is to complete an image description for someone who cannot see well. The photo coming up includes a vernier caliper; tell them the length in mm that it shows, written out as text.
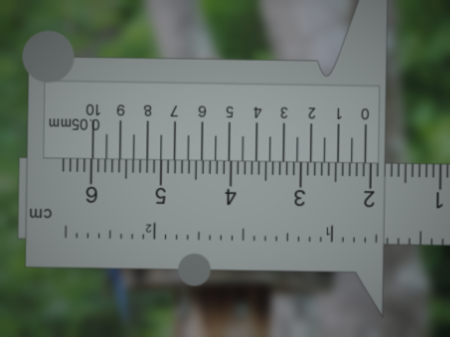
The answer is 20.8 mm
